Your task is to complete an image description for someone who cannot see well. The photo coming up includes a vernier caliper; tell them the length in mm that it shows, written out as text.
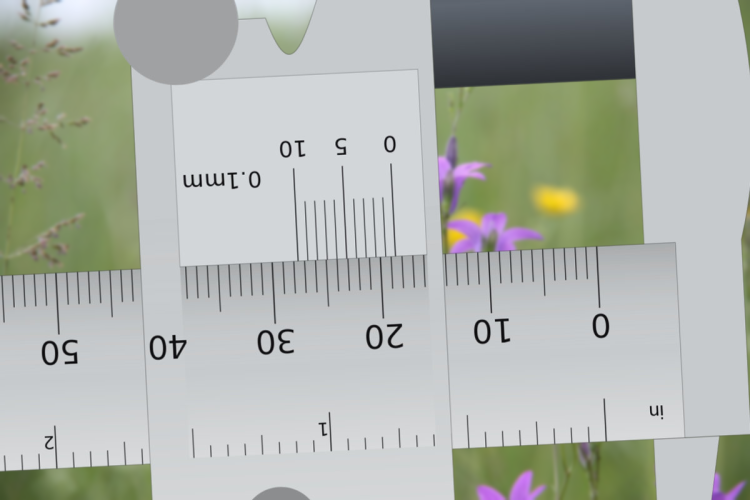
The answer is 18.6 mm
